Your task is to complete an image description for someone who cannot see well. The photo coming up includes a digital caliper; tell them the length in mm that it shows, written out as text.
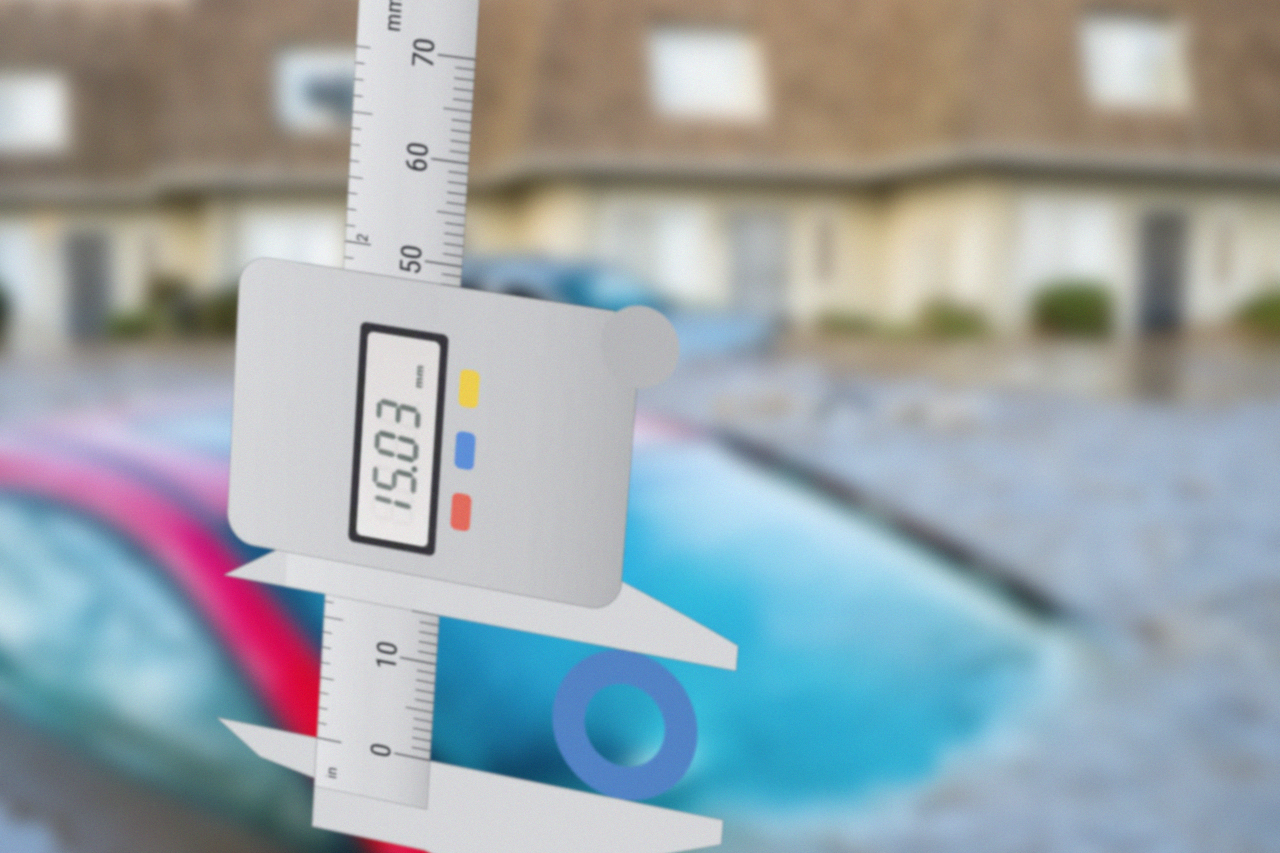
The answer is 15.03 mm
